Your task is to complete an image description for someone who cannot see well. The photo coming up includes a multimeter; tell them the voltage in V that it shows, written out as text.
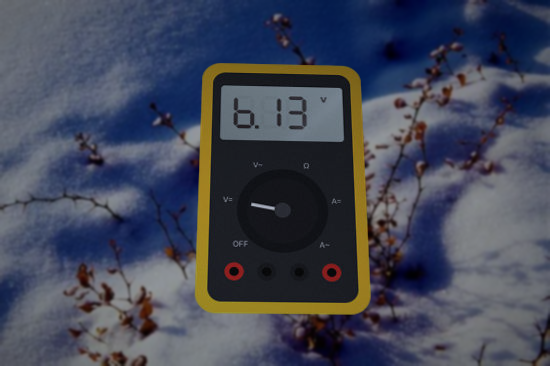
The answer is 6.13 V
